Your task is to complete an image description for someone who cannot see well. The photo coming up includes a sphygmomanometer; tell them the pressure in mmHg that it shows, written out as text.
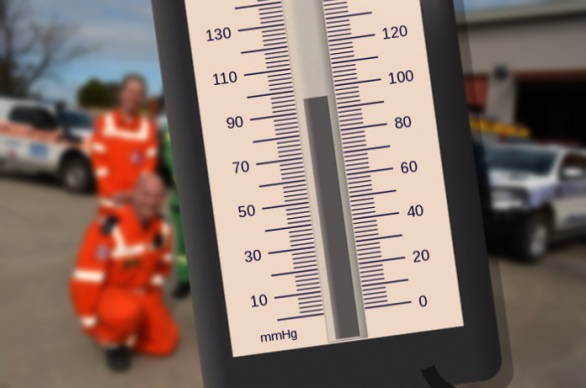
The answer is 96 mmHg
